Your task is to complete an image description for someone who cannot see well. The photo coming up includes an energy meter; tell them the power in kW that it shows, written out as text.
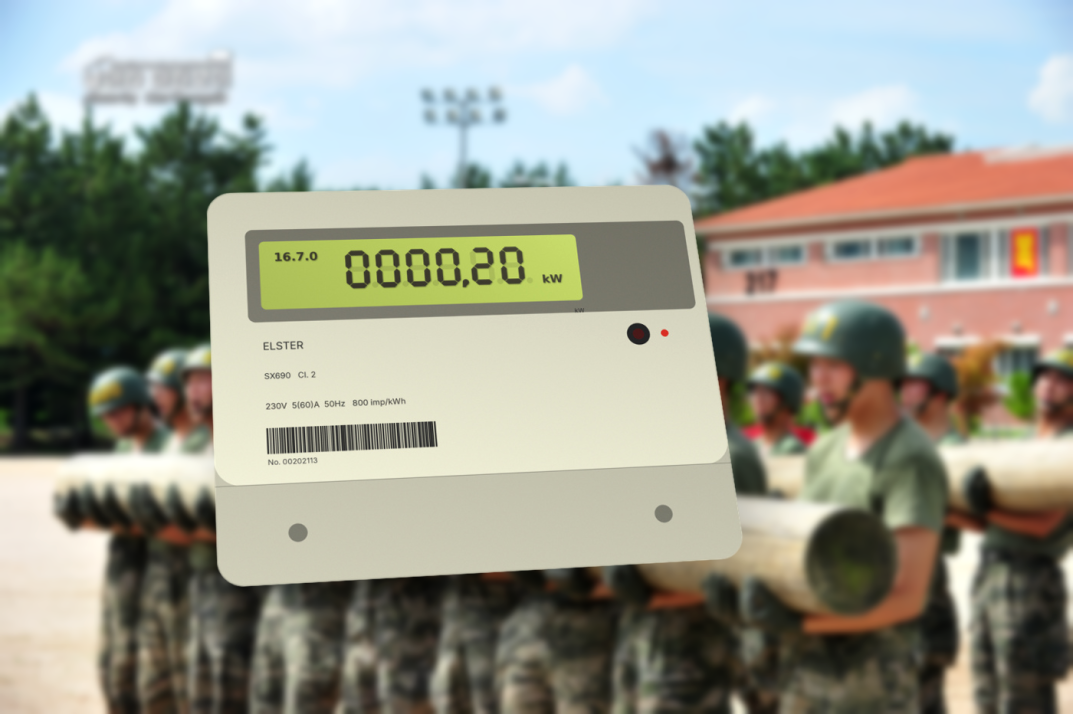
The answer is 0.20 kW
